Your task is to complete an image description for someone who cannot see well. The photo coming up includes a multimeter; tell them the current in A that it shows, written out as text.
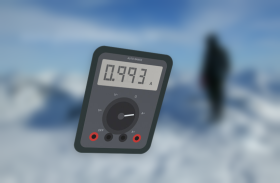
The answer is 0.993 A
